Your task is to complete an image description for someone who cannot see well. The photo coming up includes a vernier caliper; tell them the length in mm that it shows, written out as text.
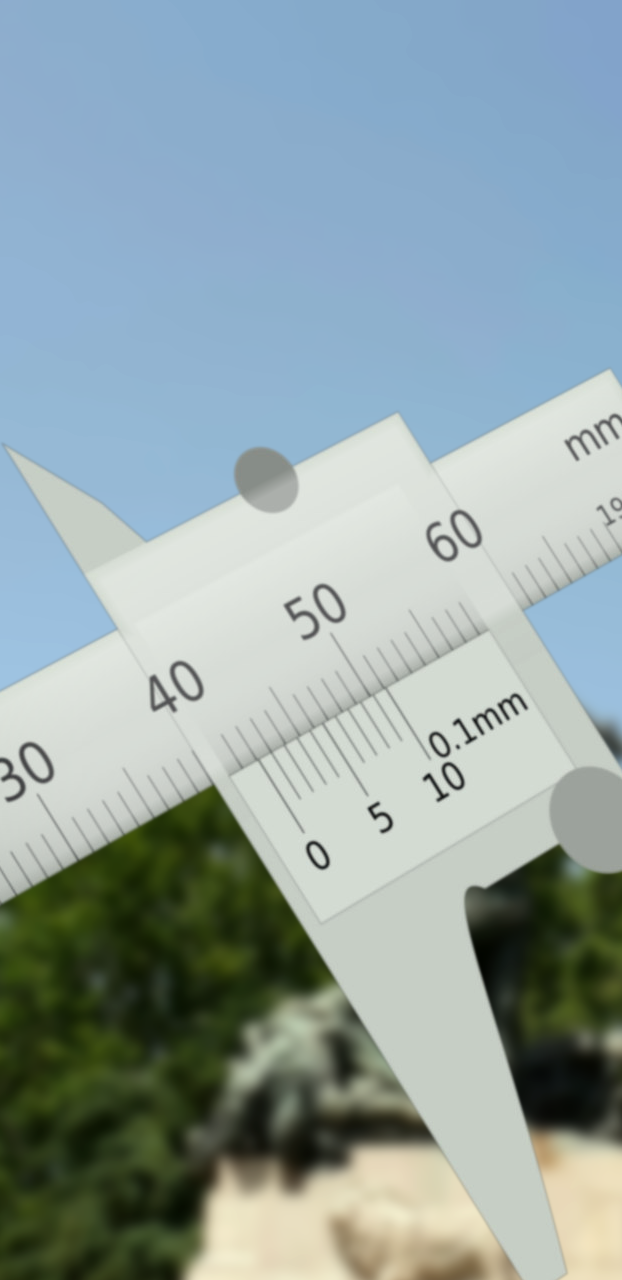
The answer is 42.1 mm
